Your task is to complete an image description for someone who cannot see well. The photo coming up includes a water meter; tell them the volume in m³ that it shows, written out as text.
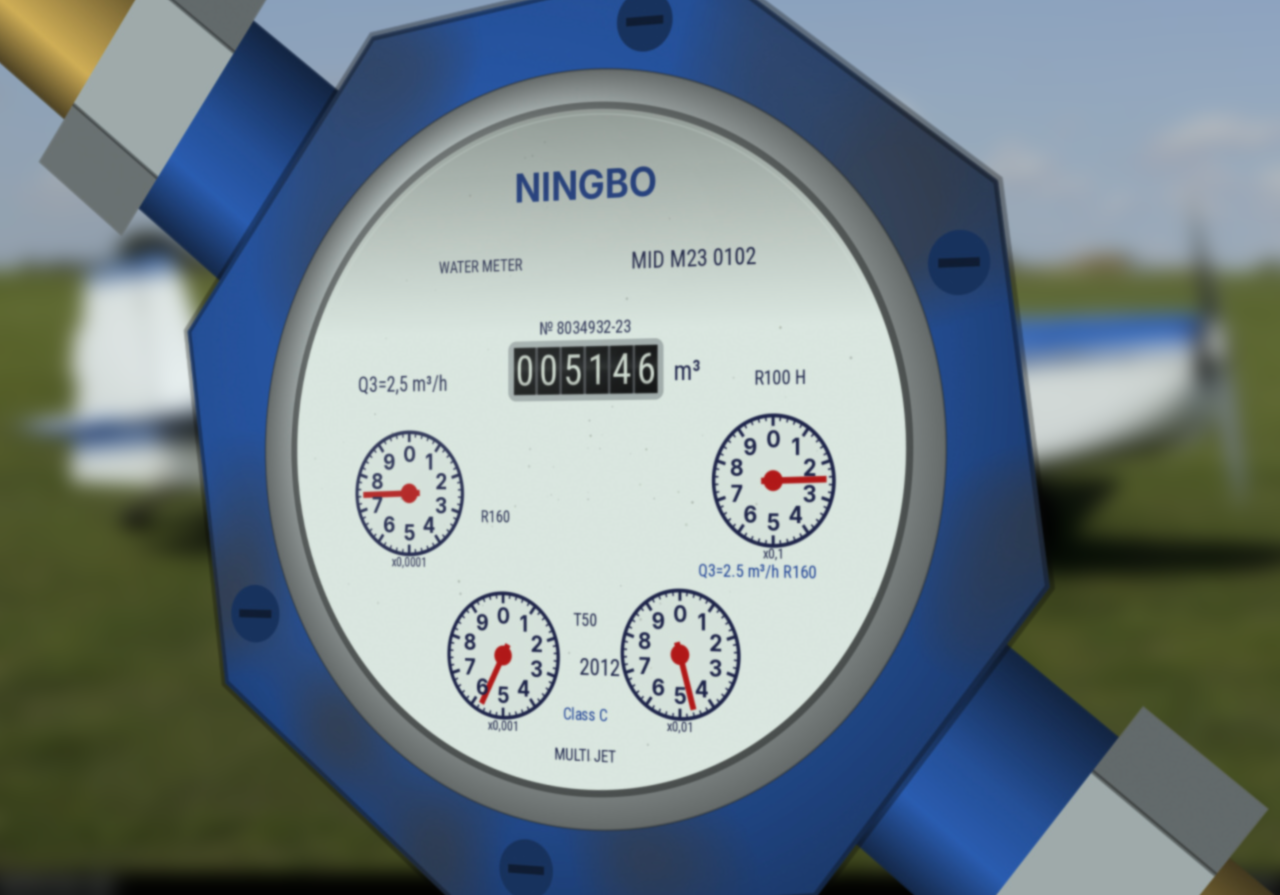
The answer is 5146.2457 m³
